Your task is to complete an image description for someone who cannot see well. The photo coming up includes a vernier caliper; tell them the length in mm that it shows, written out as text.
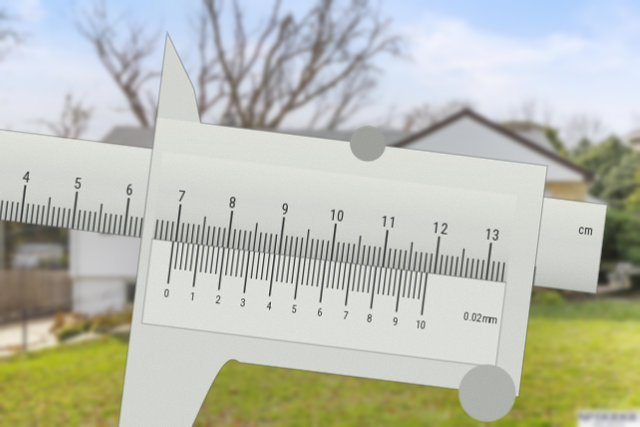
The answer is 69.5 mm
